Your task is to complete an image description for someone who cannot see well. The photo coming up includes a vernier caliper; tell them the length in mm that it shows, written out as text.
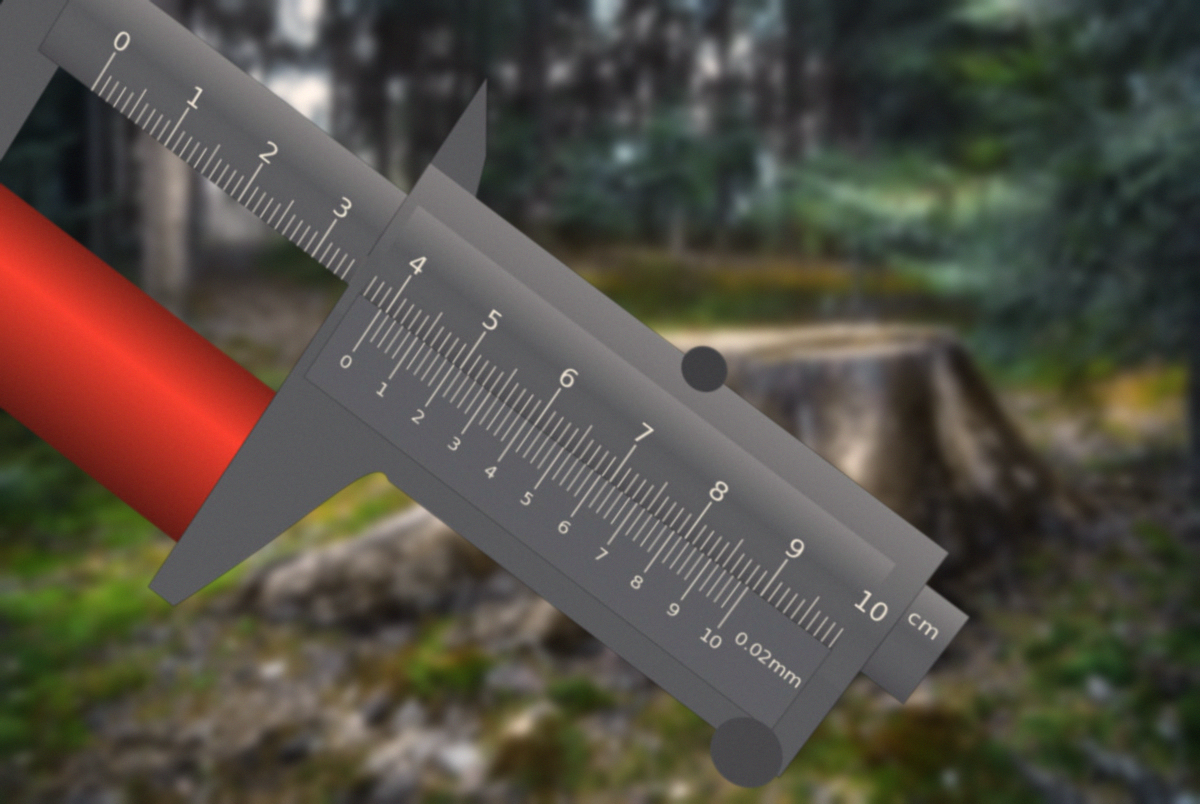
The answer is 39.4 mm
